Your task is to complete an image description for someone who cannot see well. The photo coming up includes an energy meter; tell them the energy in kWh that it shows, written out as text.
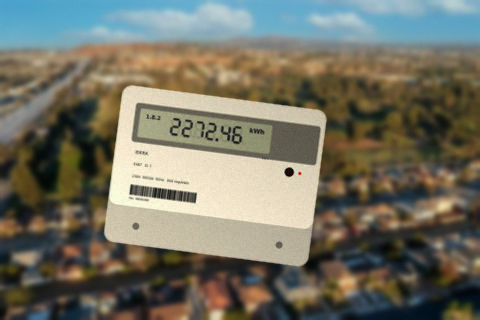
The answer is 2272.46 kWh
